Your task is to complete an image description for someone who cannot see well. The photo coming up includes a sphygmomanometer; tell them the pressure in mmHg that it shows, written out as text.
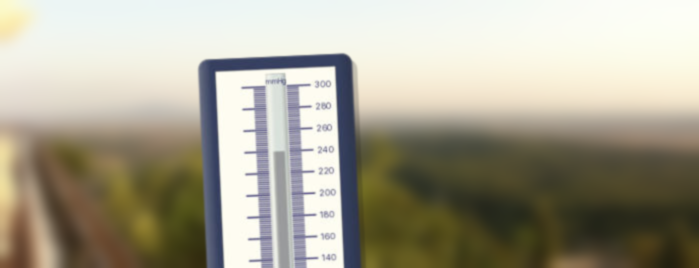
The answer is 240 mmHg
